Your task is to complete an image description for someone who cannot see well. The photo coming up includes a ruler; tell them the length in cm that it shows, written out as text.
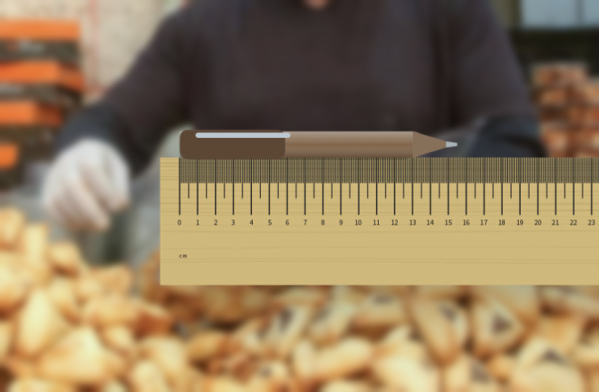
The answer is 15.5 cm
